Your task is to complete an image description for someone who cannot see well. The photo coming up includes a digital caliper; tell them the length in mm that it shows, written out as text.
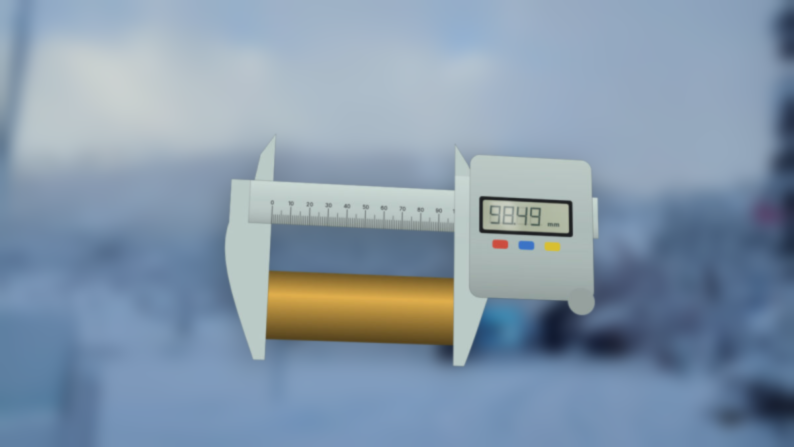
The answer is 98.49 mm
